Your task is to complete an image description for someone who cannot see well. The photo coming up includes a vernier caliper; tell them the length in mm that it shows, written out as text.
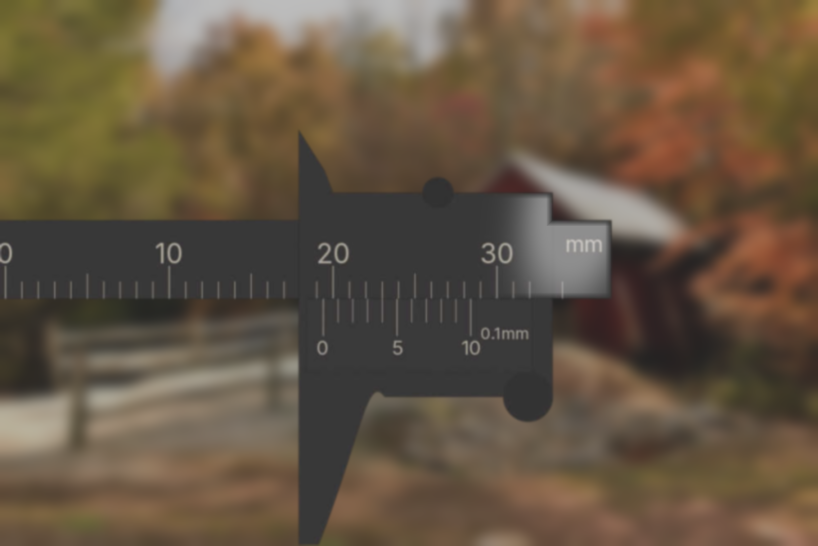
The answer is 19.4 mm
